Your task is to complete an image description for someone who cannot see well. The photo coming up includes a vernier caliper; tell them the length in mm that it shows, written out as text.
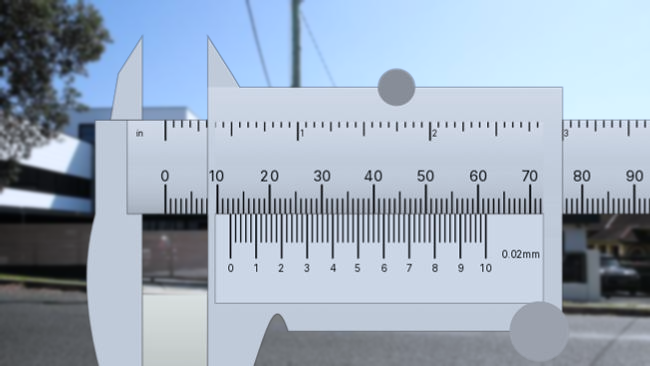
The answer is 12.5 mm
